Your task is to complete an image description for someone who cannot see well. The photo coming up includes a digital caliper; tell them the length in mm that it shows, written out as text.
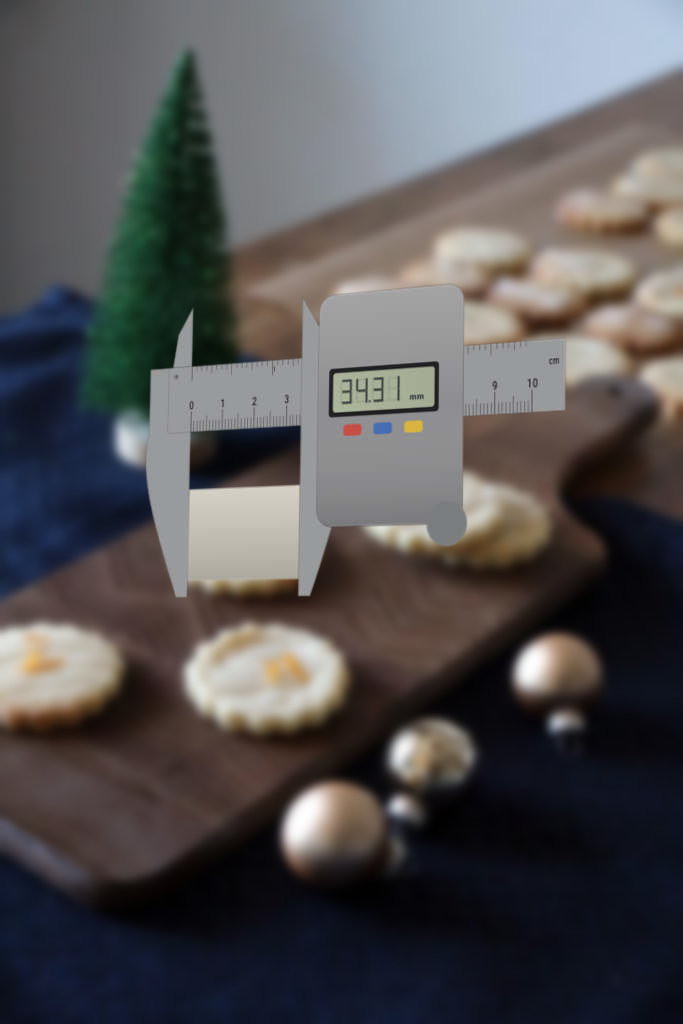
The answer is 34.31 mm
